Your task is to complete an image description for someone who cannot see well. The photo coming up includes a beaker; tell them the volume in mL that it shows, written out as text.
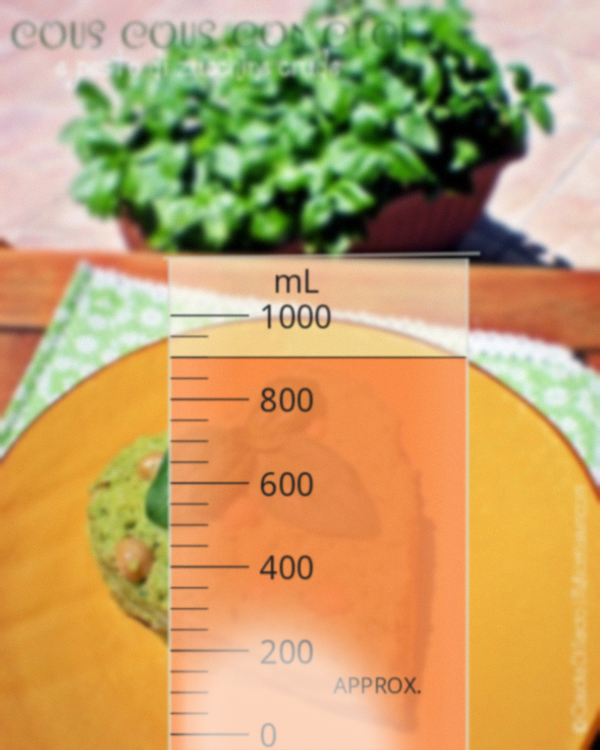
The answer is 900 mL
